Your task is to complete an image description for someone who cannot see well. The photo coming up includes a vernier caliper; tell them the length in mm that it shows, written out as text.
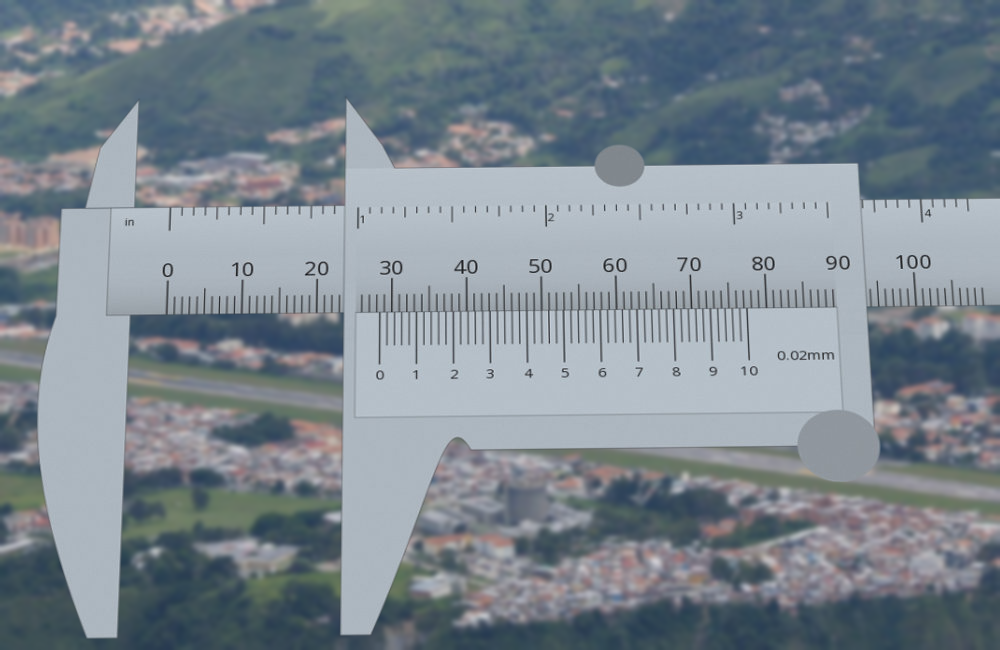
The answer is 28.4 mm
